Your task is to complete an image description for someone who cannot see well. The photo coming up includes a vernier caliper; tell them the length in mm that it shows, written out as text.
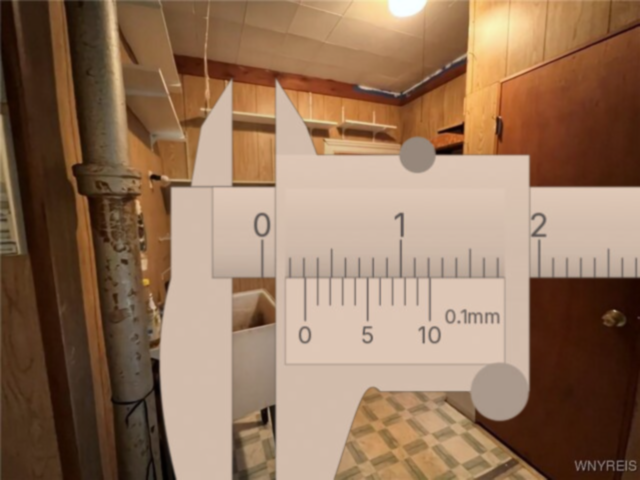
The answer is 3.1 mm
